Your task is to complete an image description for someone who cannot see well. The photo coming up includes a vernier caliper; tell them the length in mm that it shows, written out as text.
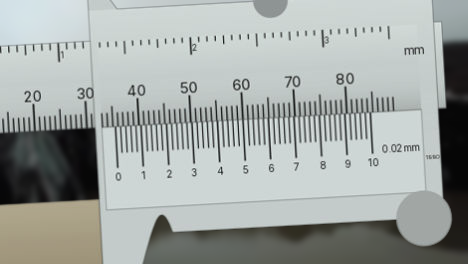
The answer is 35.5 mm
